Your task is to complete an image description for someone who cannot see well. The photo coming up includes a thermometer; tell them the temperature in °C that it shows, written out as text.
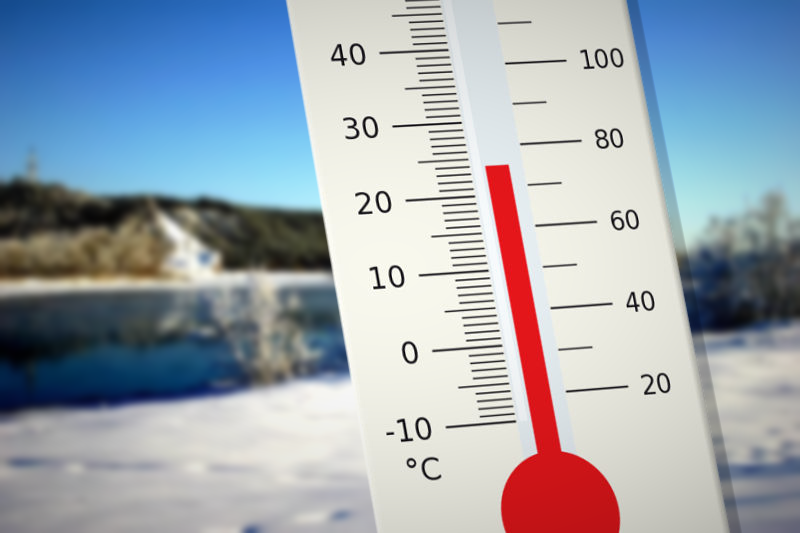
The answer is 24 °C
